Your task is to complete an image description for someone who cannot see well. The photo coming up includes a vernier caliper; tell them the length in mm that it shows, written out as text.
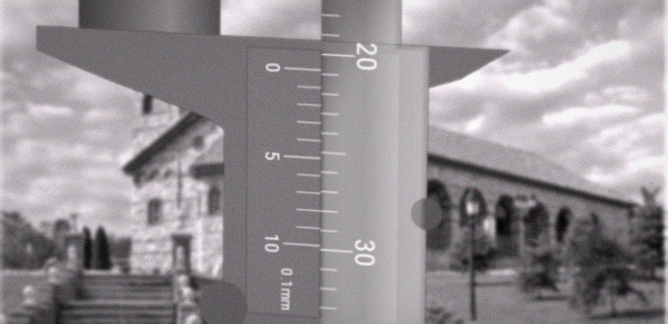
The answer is 20.8 mm
